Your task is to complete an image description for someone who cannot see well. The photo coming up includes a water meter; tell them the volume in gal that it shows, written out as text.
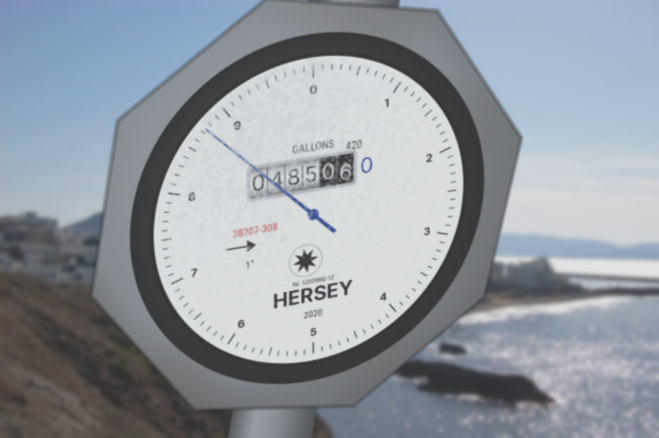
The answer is 485058.7 gal
